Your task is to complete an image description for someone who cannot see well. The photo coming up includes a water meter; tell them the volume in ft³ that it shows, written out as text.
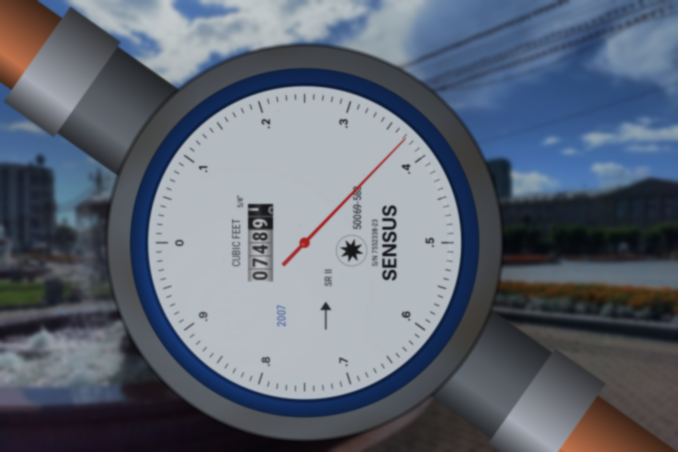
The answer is 74891.37 ft³
